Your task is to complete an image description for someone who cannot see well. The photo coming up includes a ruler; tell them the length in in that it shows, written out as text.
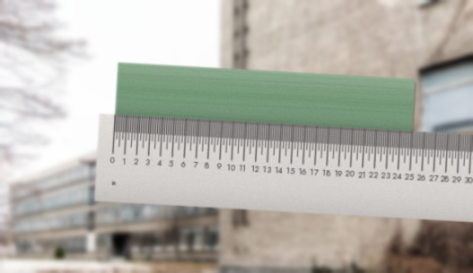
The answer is 25 in
